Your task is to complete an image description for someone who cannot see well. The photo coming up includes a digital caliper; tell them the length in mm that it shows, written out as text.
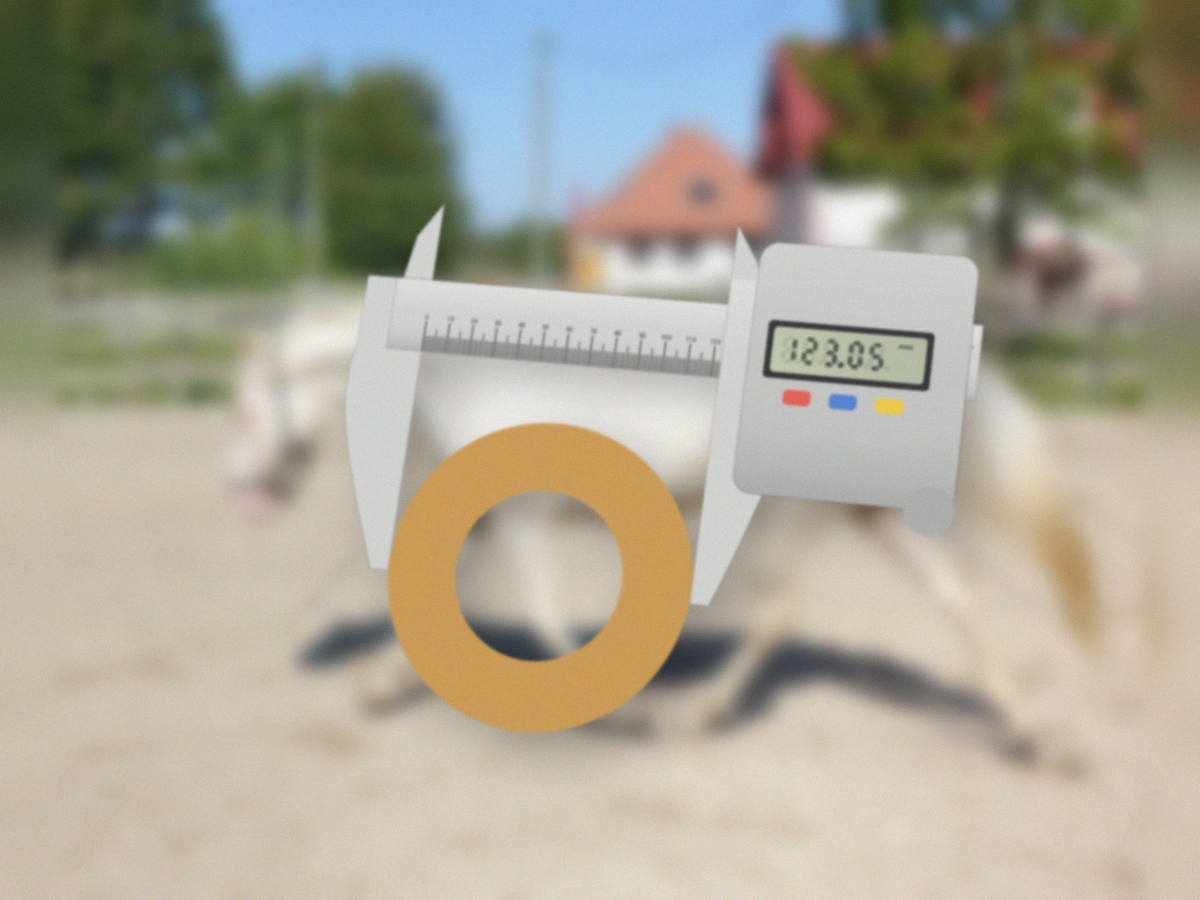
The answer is 123.05 mm
